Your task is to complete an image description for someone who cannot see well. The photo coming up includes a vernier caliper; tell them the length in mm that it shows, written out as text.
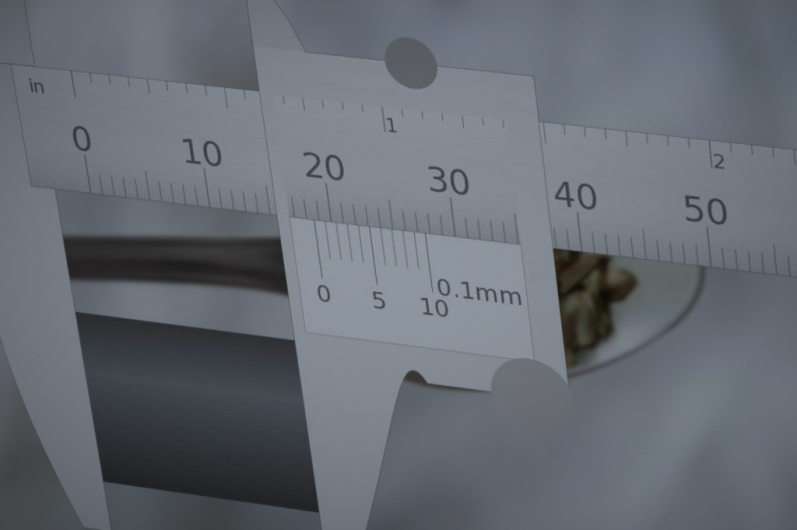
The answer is 18.6 mm
